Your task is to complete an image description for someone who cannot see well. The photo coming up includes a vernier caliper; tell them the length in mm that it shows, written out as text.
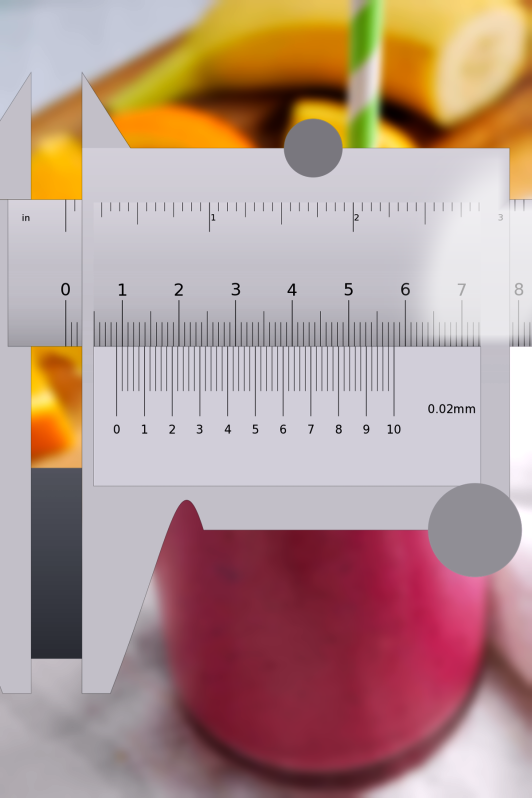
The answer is 9.0 mm
